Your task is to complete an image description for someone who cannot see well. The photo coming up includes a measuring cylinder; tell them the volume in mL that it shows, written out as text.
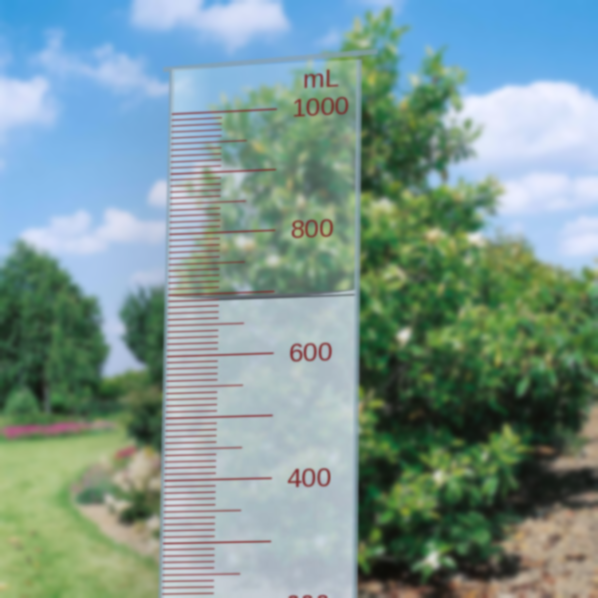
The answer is 690 mL
